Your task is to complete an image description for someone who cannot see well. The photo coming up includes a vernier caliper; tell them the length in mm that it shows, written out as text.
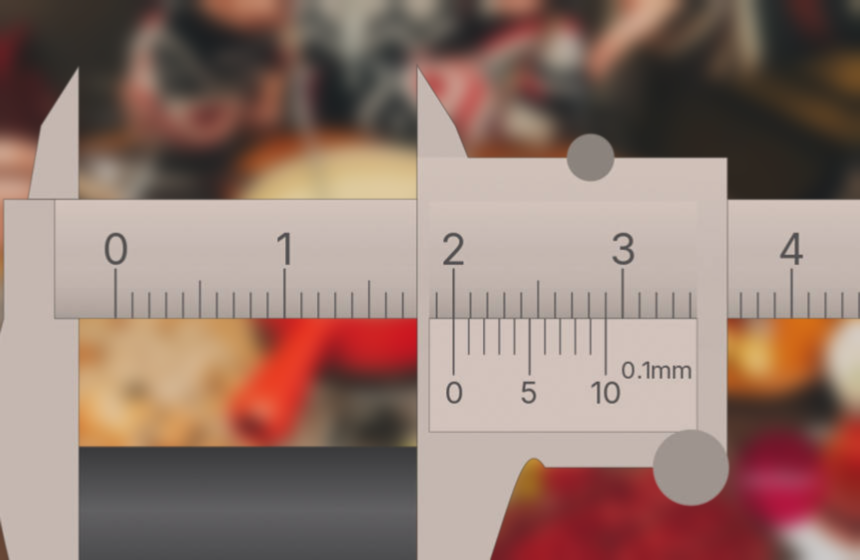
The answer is 20.0 mm
